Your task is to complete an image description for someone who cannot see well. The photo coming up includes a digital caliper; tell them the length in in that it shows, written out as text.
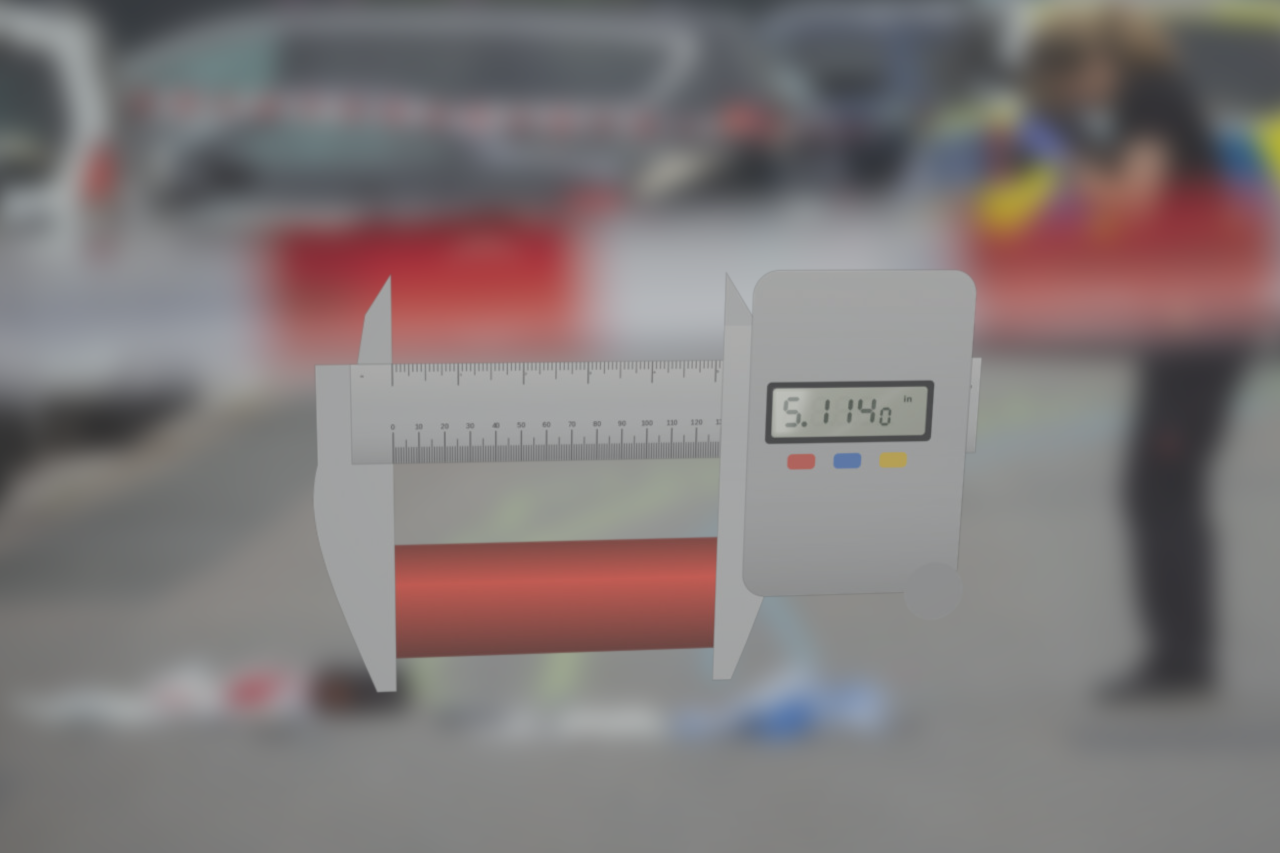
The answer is 5.1140 in
